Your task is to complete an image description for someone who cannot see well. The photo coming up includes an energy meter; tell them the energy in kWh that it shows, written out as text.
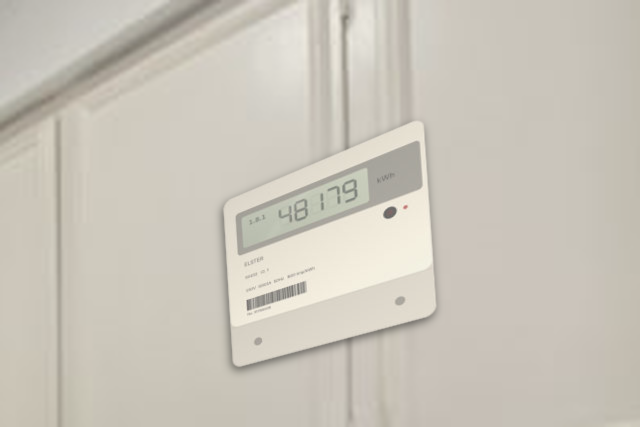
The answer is 48179 kWh
